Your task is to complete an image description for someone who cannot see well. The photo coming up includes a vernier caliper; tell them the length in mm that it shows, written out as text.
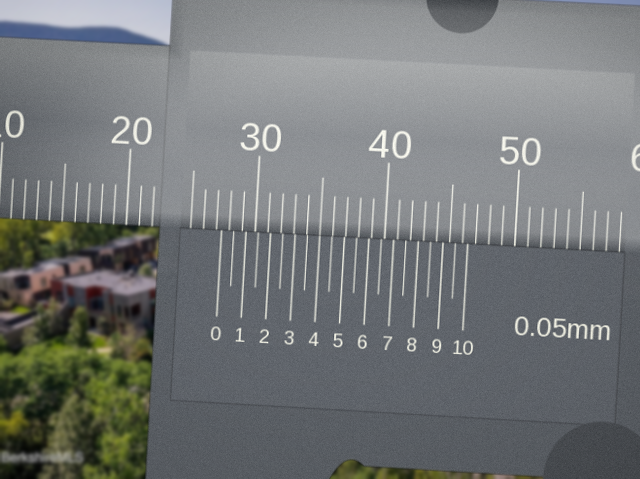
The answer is 27.4 mm
